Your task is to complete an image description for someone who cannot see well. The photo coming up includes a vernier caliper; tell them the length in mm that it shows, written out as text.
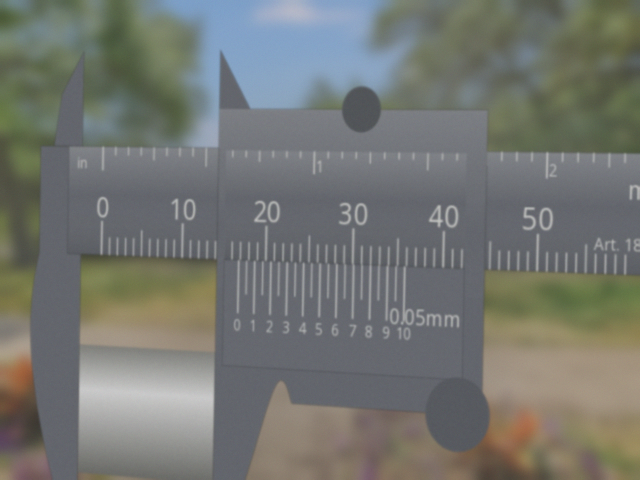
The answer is 16.8 mm
